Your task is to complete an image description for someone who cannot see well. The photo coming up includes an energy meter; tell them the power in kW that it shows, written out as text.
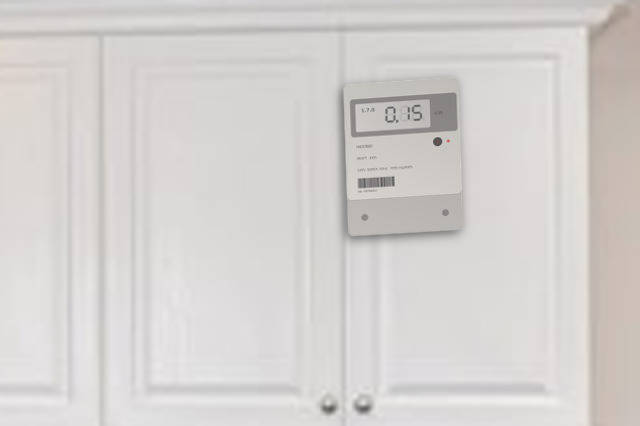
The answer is 0.15 kW
